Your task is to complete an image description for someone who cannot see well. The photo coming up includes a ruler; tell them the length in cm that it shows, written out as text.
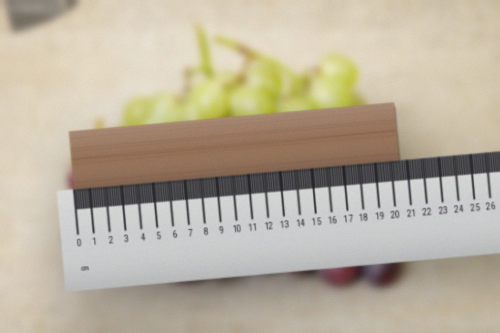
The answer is 20.5 cm
